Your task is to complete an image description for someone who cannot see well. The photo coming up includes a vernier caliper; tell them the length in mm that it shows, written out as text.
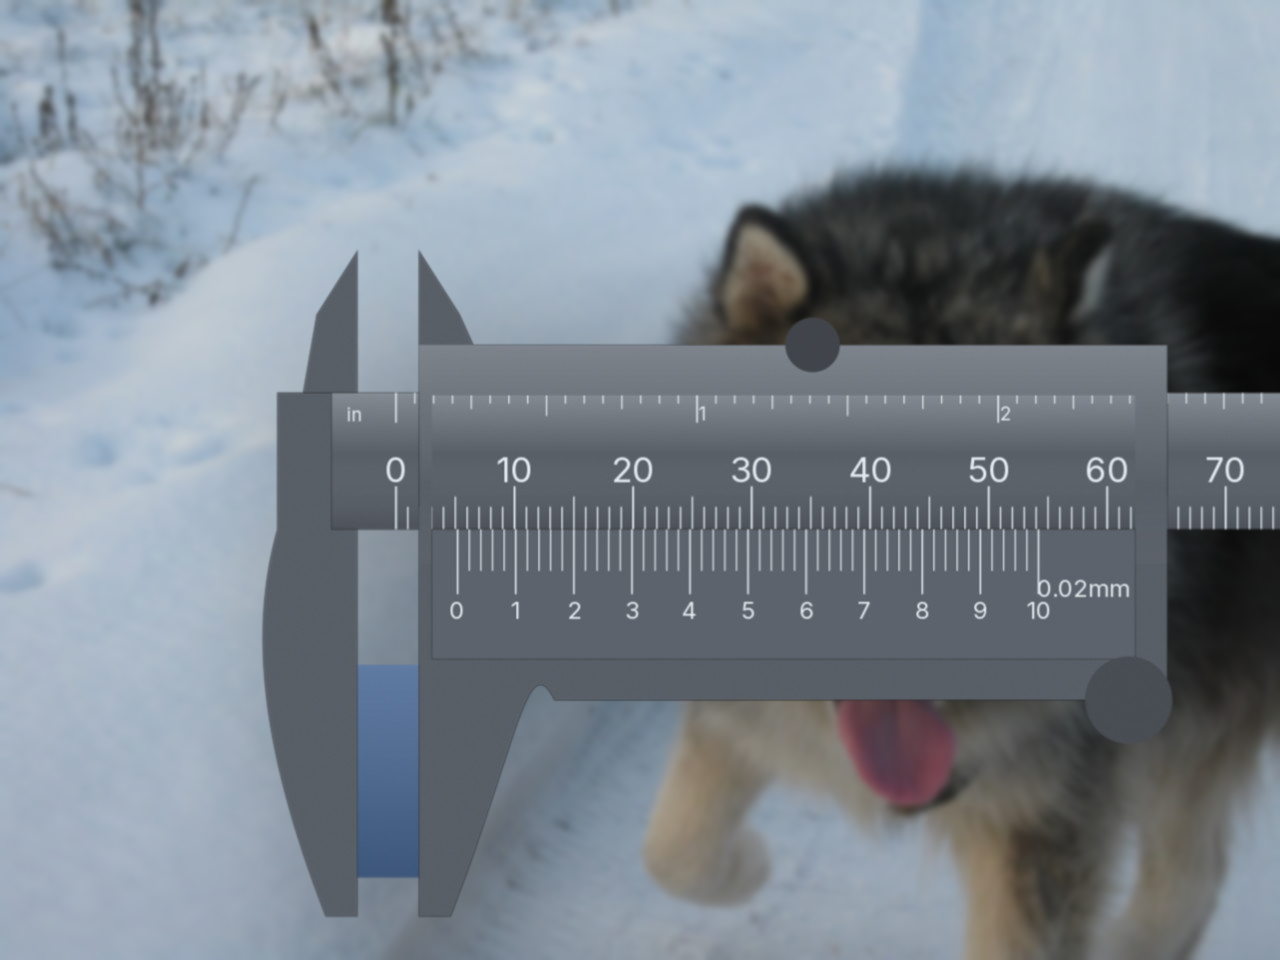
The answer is 5.2 mm
